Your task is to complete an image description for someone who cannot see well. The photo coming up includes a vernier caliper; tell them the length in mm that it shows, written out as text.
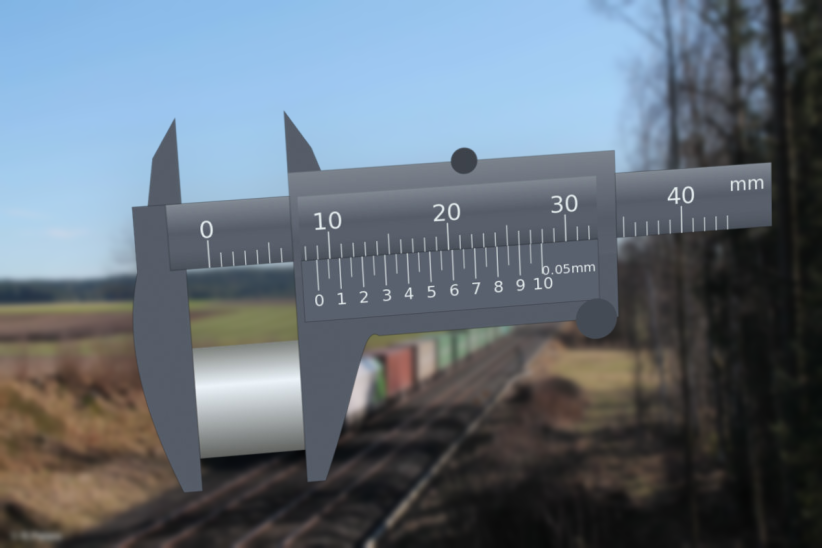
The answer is 8.9 mm
